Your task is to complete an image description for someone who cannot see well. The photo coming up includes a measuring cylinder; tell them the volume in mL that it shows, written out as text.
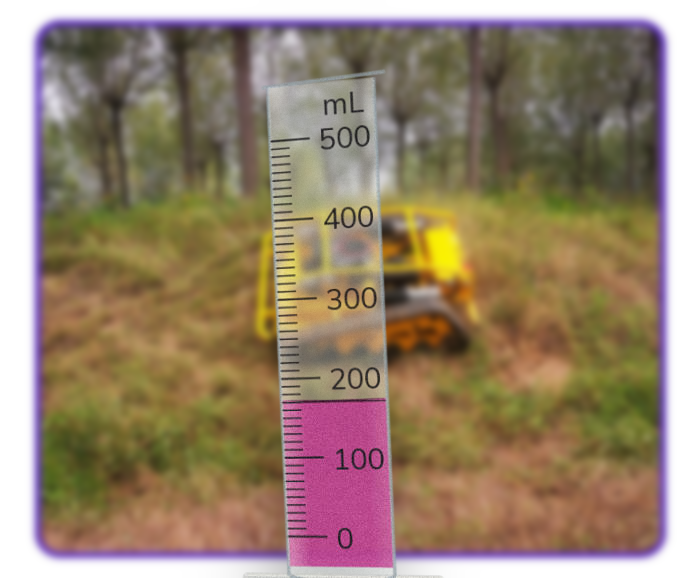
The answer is 170 mL
